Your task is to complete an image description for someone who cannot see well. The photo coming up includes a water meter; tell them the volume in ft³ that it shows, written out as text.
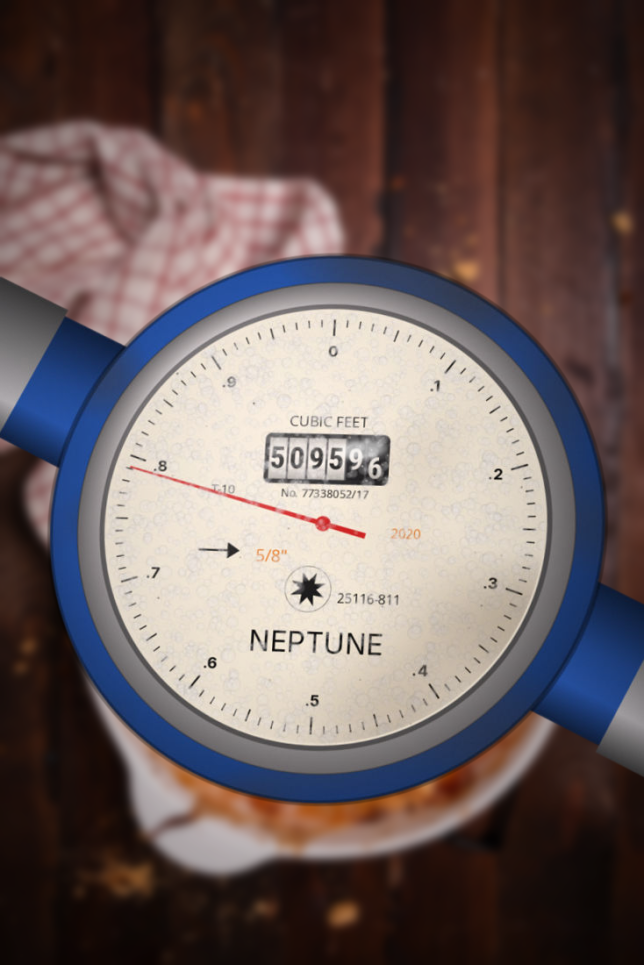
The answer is 509595.79 ft³
